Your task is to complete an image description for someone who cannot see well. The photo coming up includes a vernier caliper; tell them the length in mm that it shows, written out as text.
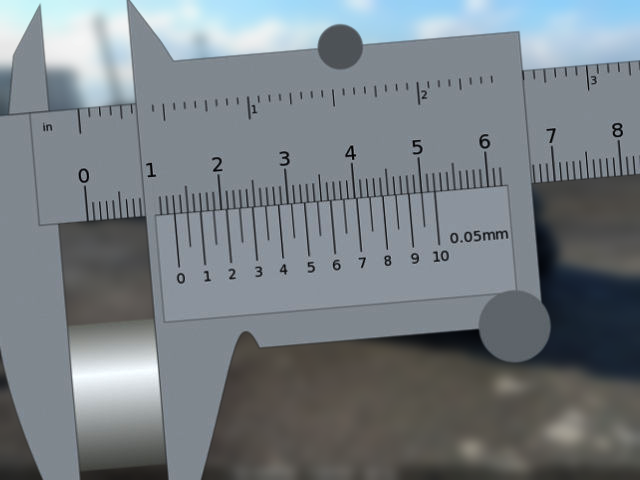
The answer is 13.0 mm
